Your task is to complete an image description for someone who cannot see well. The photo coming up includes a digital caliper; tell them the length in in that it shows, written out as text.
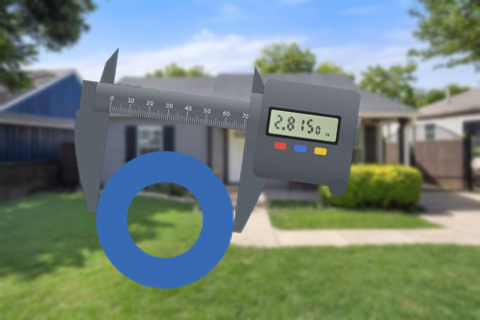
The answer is 2.8150 in
